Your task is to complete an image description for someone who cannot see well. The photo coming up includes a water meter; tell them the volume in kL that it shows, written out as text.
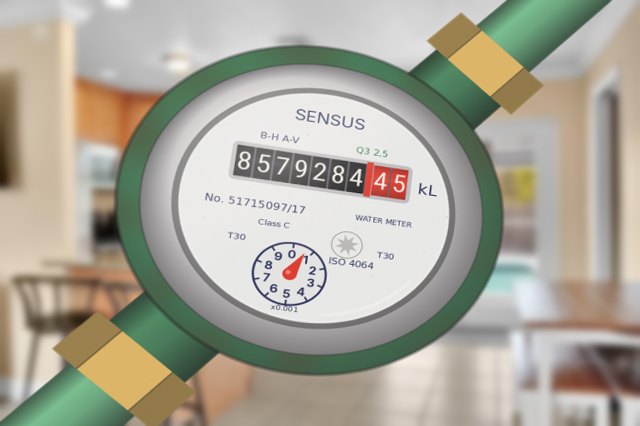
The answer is 8579284.450 kL
